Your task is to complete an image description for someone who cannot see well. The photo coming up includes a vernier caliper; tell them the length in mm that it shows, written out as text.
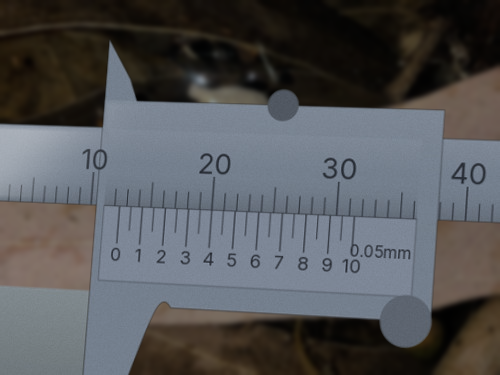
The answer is 12.4 mm
